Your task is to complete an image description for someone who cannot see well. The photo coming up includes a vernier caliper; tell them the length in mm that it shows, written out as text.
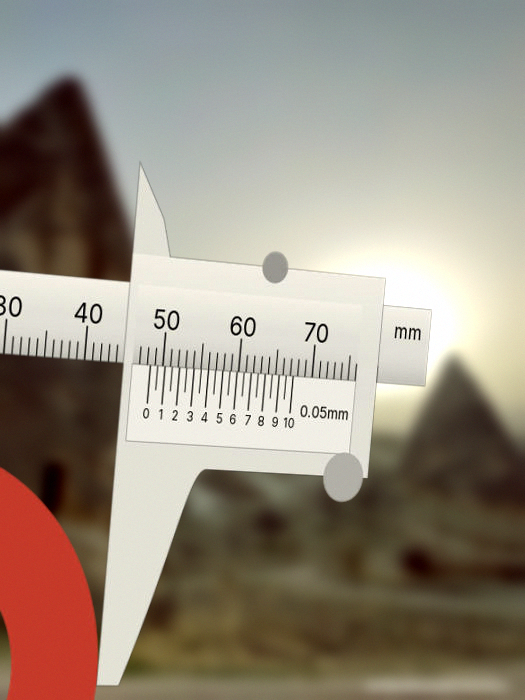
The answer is 48.4 mm
